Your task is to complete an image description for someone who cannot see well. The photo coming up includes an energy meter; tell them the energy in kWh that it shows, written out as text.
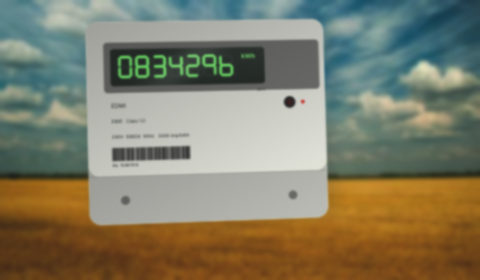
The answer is 834296 kWh
